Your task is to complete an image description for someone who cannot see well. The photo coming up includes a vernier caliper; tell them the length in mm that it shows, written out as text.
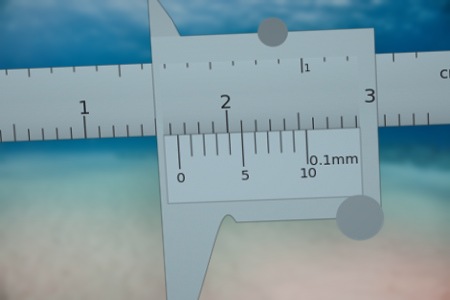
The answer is 16.5 mm
